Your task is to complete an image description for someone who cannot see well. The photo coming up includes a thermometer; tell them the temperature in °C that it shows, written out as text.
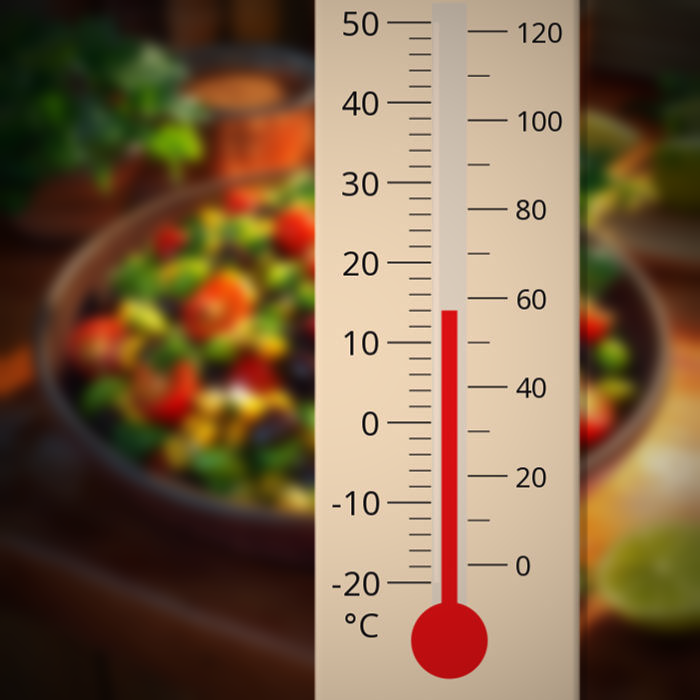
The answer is 14 °C
